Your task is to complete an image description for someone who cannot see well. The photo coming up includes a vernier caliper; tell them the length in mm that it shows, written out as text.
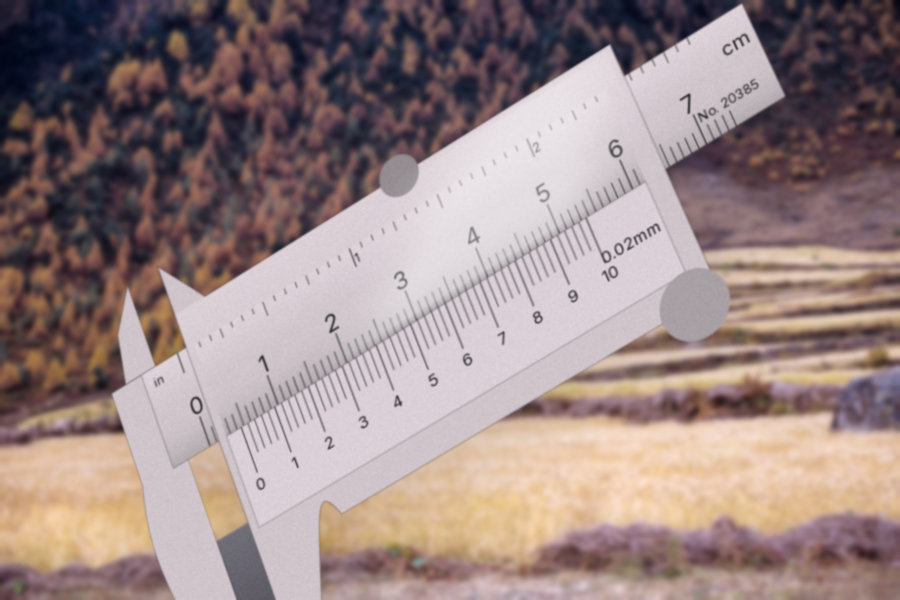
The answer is 4.6 mm
